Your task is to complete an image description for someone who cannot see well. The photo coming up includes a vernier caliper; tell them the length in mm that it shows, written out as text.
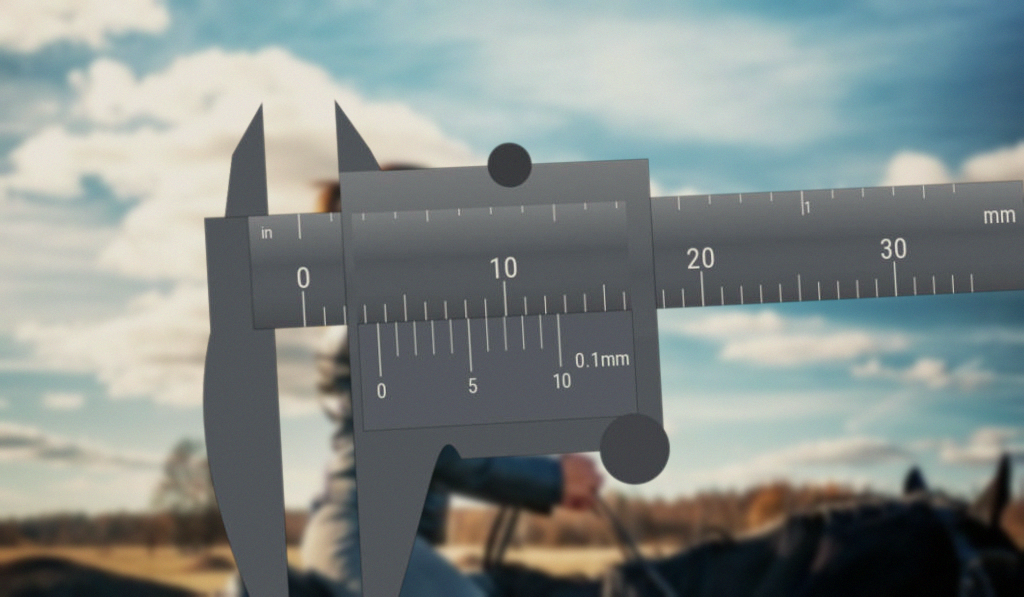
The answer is 3.6 mm
